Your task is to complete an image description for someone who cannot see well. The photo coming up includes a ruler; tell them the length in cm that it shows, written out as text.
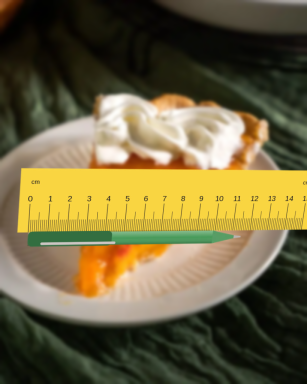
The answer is 11.5 cm
